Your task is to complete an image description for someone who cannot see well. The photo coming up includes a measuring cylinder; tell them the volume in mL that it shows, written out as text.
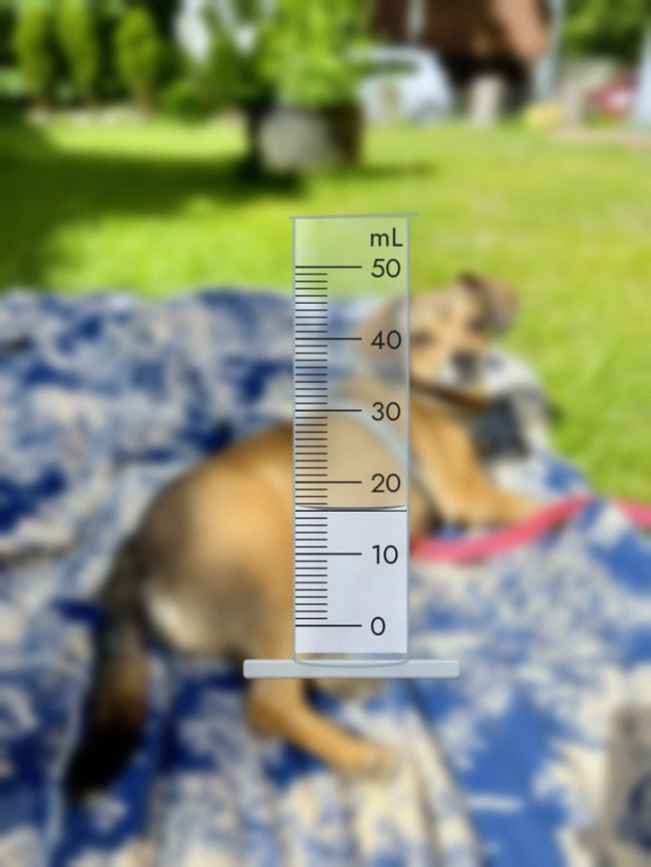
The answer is 16 mL
